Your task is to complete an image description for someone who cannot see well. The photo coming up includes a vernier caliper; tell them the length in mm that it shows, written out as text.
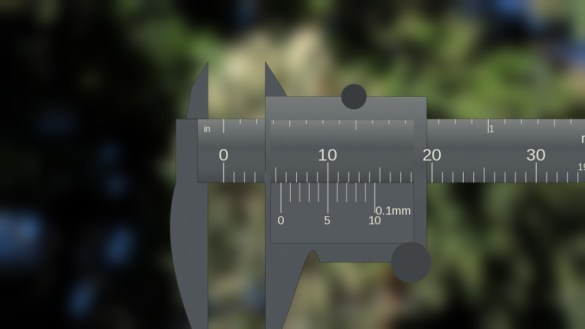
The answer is 5.5 mm
